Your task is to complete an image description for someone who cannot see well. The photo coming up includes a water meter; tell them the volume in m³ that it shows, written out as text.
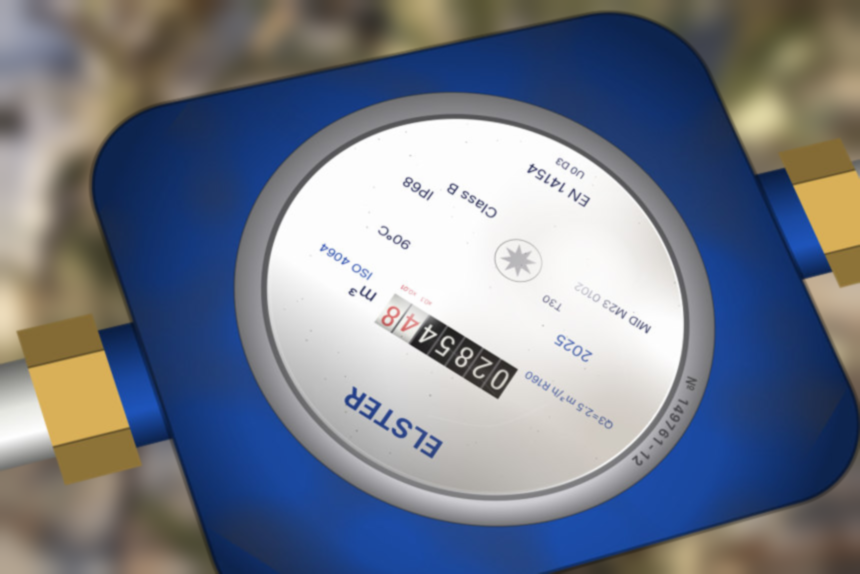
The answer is 2854.48 m³
